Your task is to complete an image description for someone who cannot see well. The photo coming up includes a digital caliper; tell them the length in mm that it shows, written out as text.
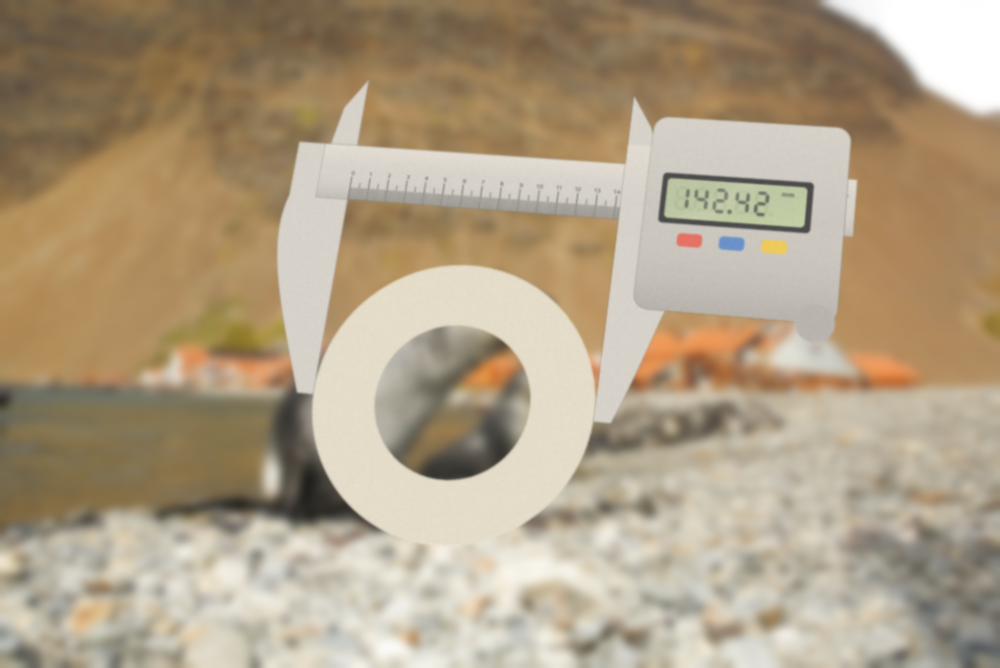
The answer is 142.42 mm
